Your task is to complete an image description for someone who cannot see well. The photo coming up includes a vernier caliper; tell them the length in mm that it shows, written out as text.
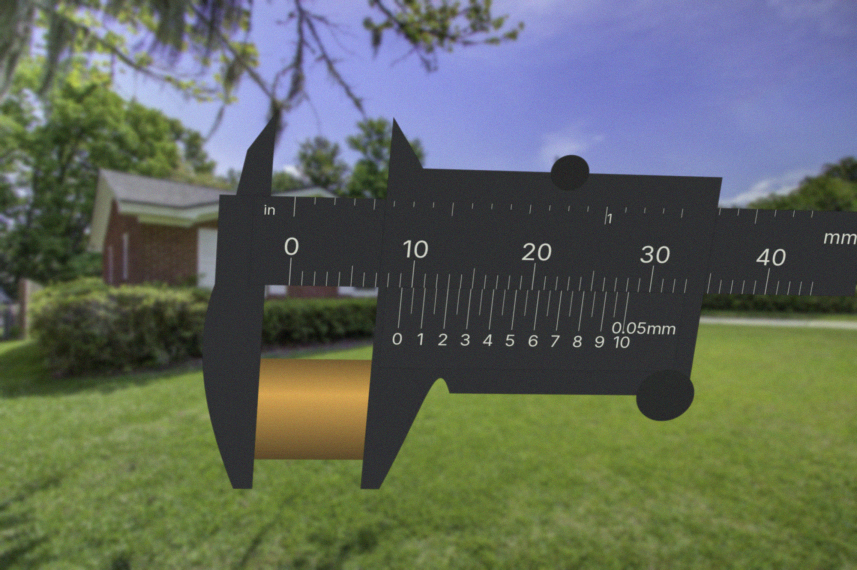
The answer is 9.2 mm
